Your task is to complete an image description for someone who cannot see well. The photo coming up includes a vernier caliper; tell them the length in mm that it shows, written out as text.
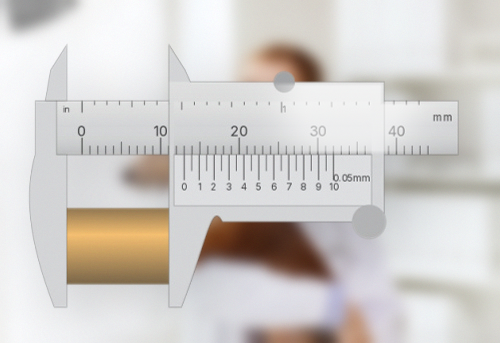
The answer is 13.0 mm
